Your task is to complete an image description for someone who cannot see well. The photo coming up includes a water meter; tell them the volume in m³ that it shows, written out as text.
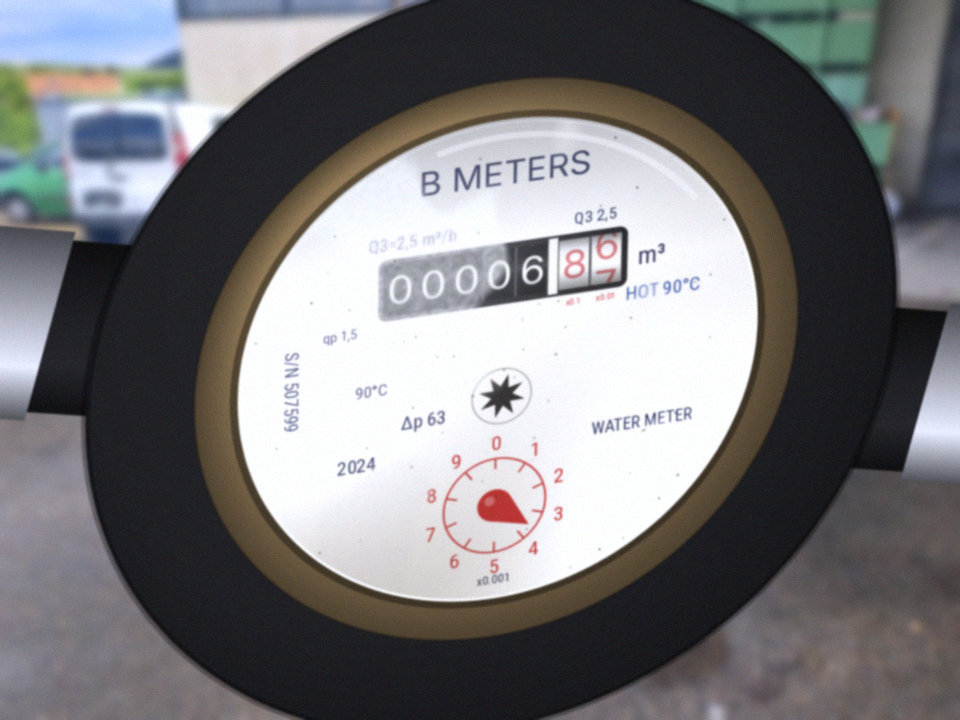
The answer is 6.863 m³
